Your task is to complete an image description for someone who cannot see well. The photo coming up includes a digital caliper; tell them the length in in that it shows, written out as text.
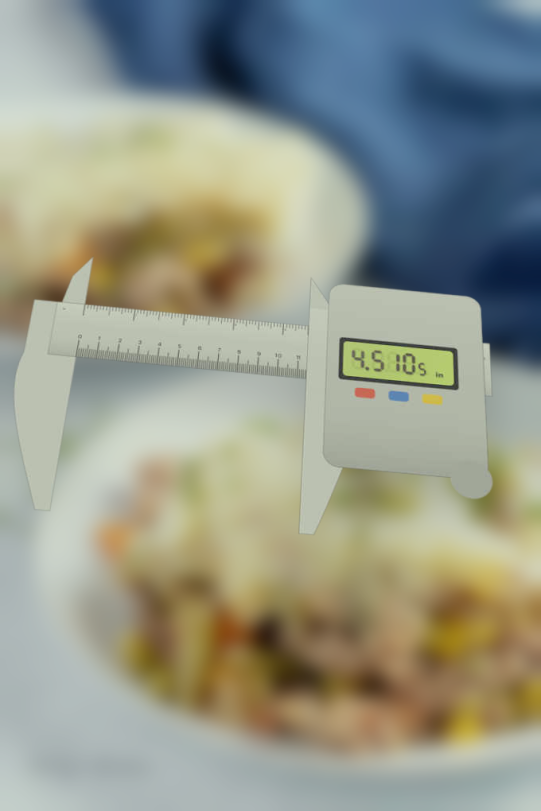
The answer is 4.5105 in
